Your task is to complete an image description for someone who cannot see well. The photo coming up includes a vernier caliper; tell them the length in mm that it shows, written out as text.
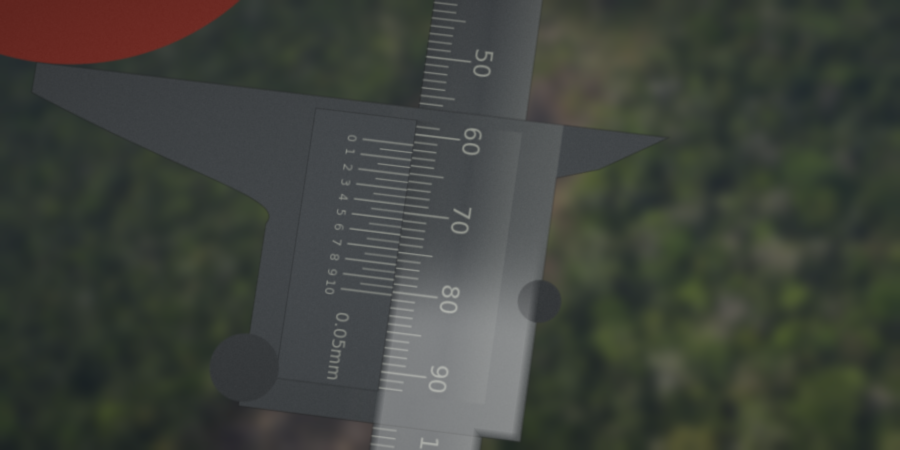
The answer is 61.4 mm
